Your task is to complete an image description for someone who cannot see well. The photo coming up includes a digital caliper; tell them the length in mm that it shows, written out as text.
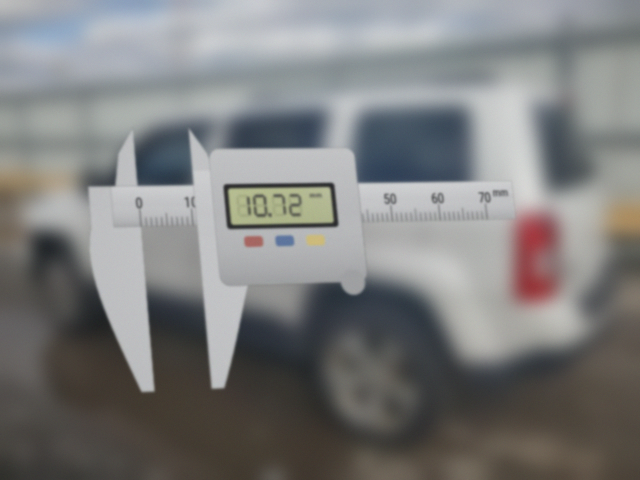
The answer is 10.72 mm
